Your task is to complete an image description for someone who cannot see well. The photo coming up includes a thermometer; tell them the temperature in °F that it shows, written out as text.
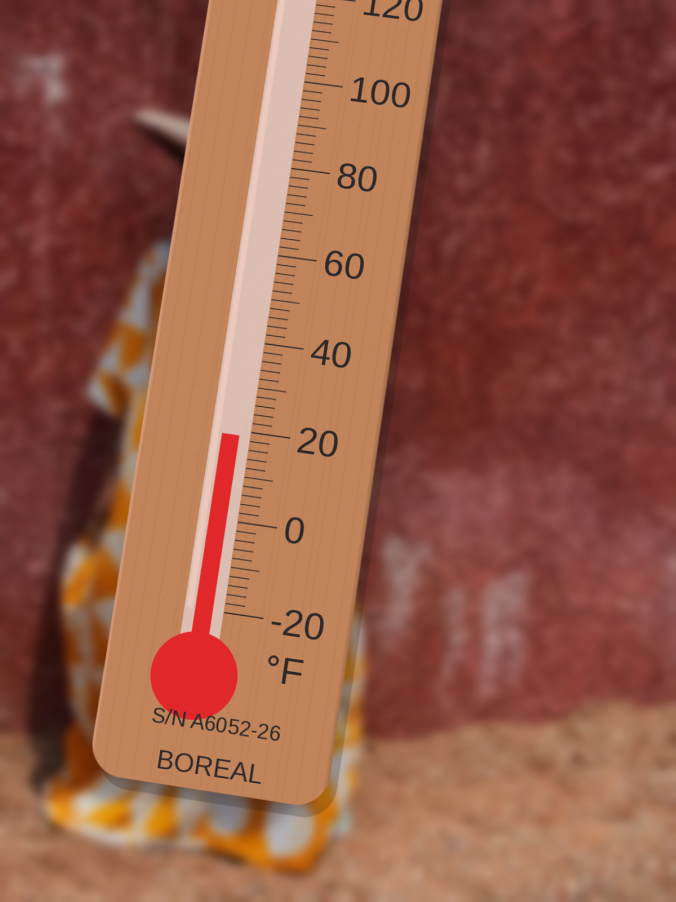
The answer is 19 °F
